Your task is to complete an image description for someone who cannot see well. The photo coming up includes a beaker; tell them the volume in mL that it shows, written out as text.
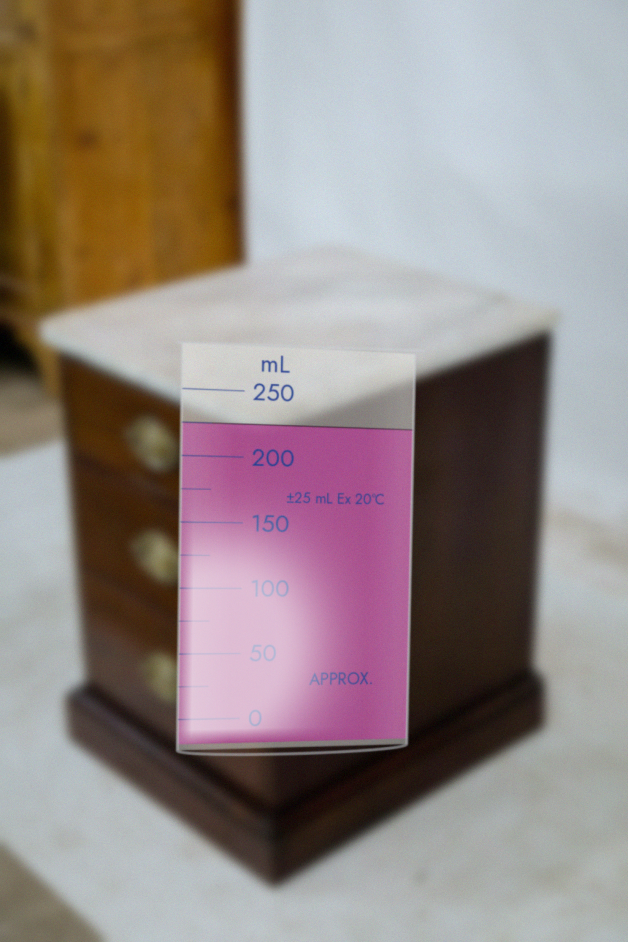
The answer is 225 mL
